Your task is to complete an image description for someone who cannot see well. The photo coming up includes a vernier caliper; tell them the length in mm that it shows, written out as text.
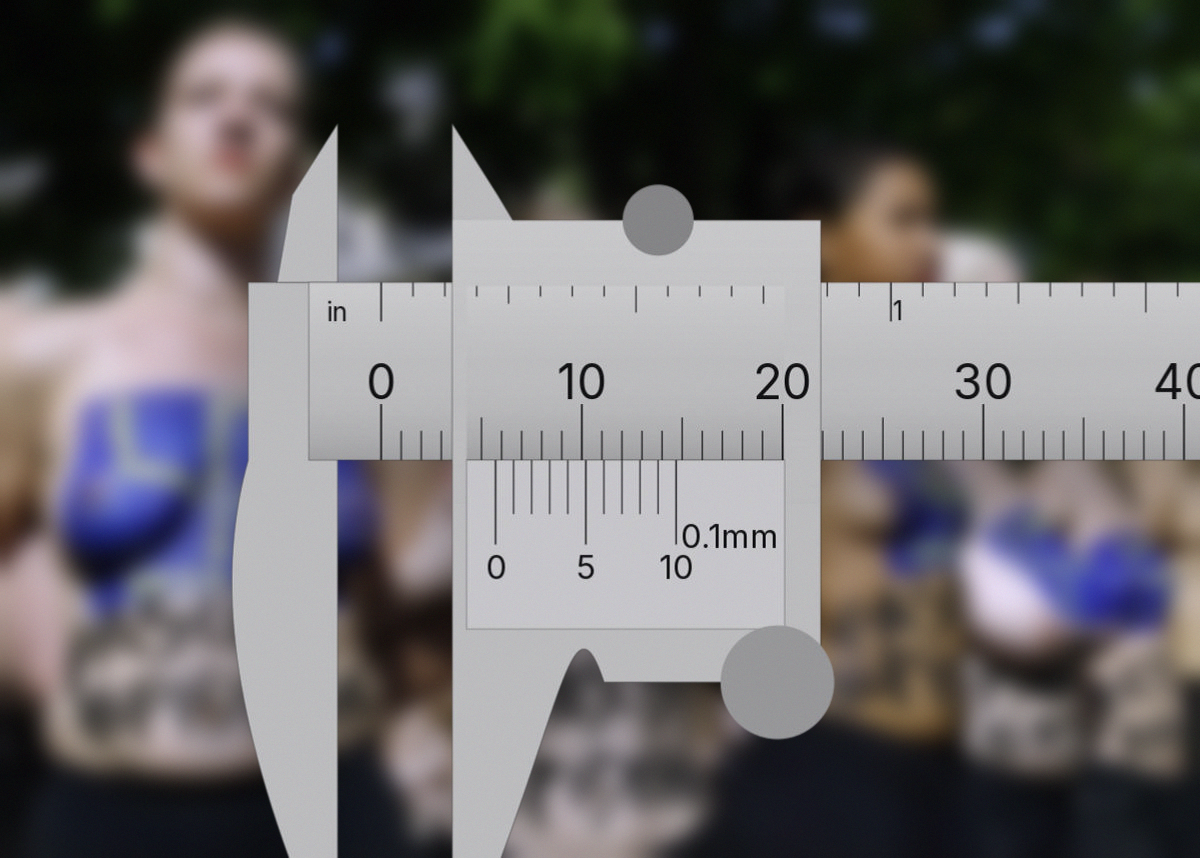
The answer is 5.7 mm
